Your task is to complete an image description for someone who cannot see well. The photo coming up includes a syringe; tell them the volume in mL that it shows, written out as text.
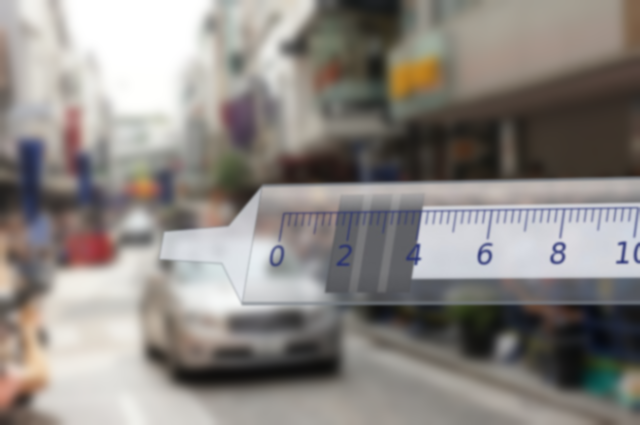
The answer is 1.6 mL
